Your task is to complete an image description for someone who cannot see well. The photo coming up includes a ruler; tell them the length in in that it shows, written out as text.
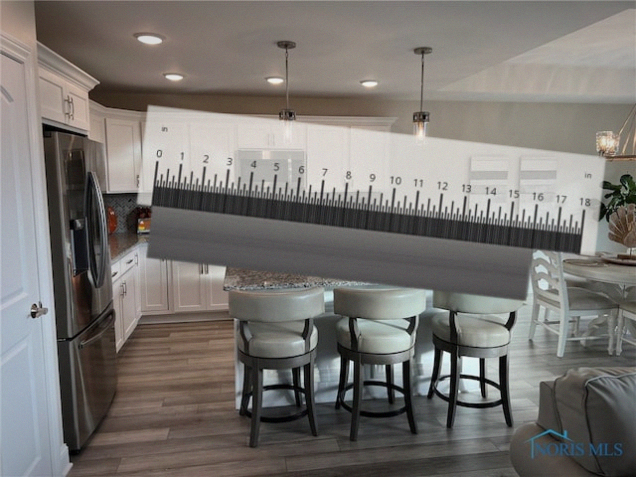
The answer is 16 in
